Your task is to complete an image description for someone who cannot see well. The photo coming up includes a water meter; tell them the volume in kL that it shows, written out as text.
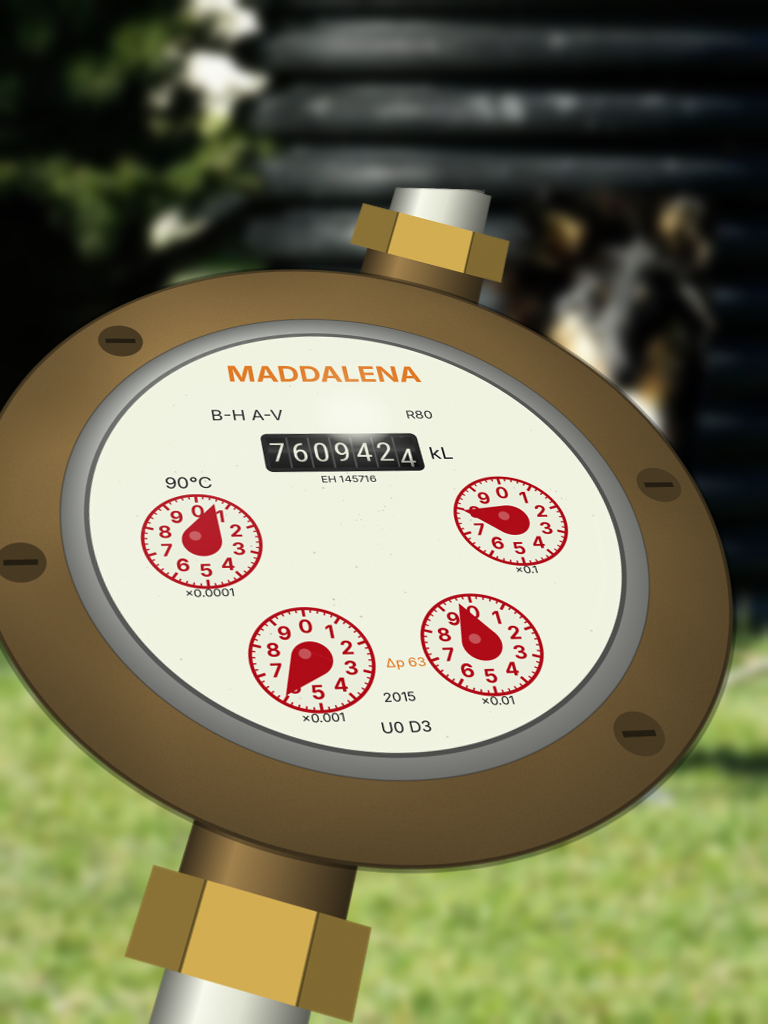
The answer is 7609423.7960 kL
